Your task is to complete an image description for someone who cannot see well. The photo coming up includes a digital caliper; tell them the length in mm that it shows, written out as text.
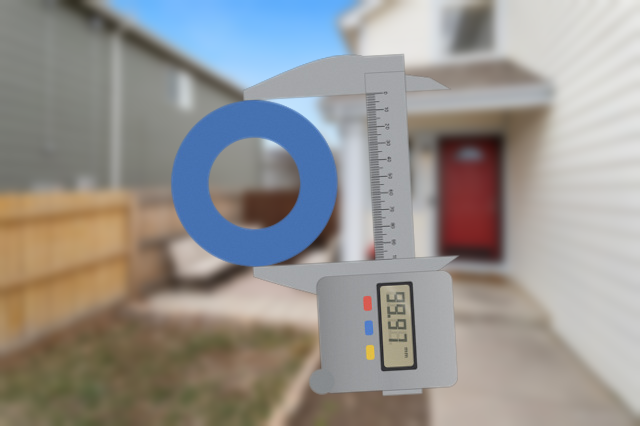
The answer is 99.97 mm
